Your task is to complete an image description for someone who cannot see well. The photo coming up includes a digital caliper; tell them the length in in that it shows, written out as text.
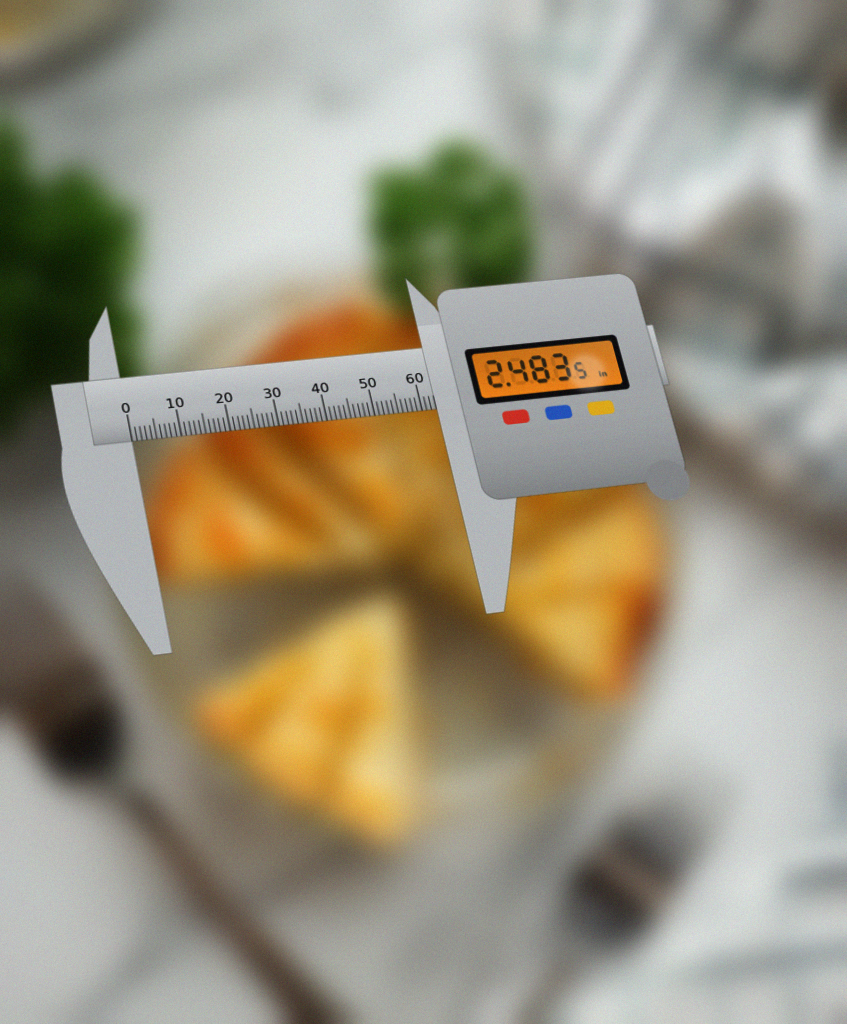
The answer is 2.4835 in
